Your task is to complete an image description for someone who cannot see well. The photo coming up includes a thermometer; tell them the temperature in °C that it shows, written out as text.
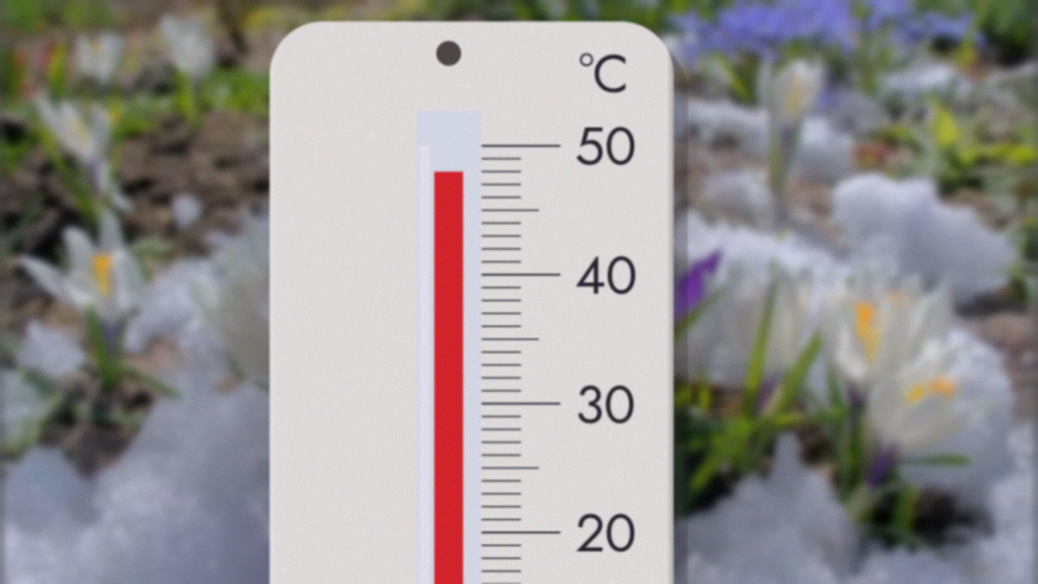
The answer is 48 °C
